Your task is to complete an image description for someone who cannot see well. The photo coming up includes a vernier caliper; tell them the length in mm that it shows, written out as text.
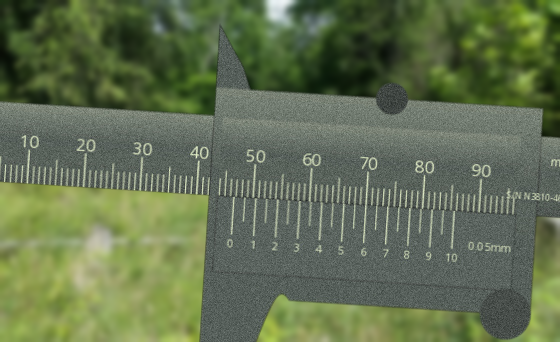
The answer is 46.6 mm
